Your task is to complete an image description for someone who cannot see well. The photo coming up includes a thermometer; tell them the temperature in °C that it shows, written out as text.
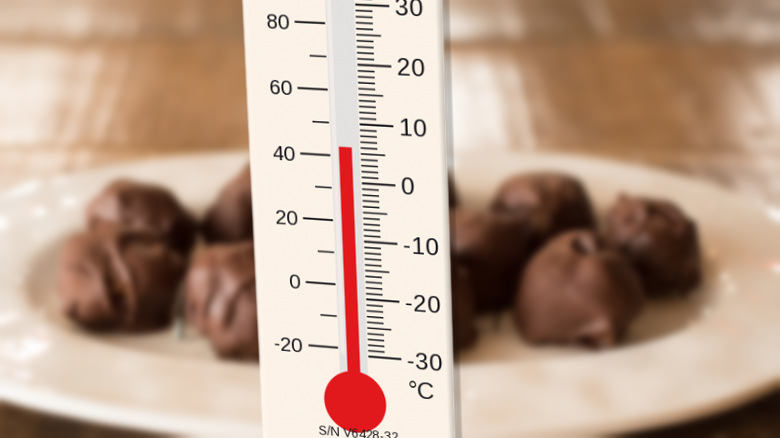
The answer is 6 °C
